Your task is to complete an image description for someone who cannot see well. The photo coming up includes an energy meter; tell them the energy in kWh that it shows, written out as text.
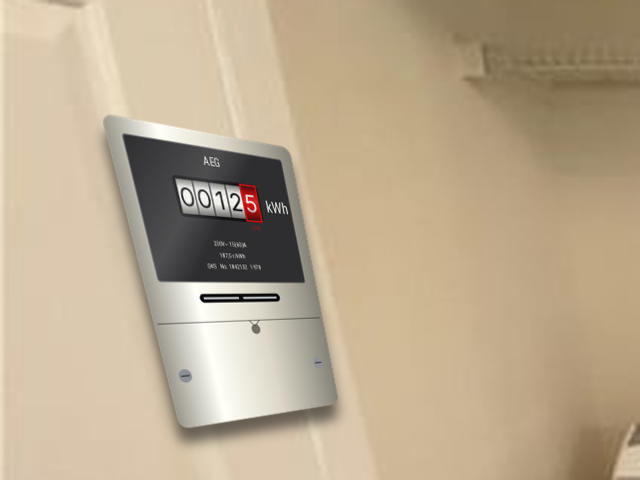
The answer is 12.5 kWh
